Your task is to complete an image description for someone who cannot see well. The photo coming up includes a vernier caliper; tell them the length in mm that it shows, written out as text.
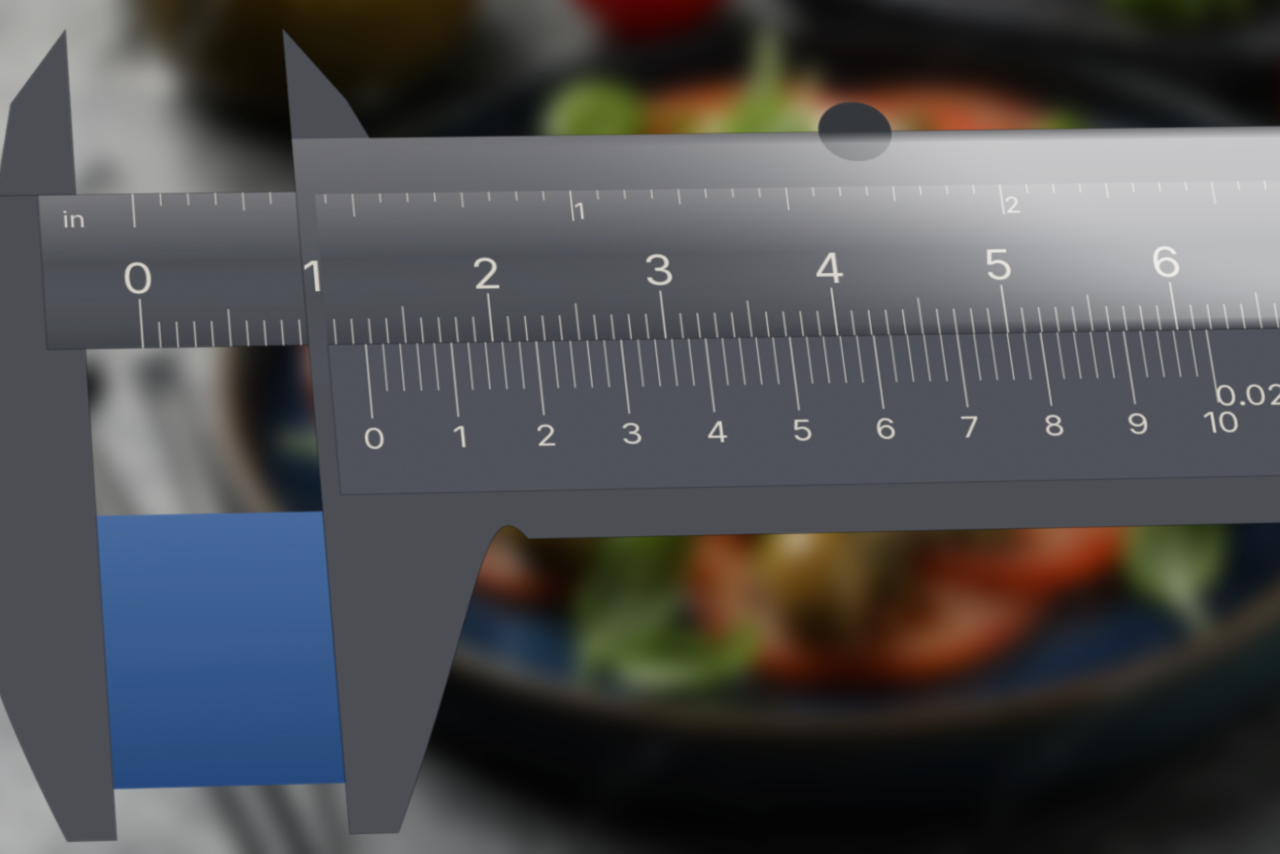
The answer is 12.7 mm
